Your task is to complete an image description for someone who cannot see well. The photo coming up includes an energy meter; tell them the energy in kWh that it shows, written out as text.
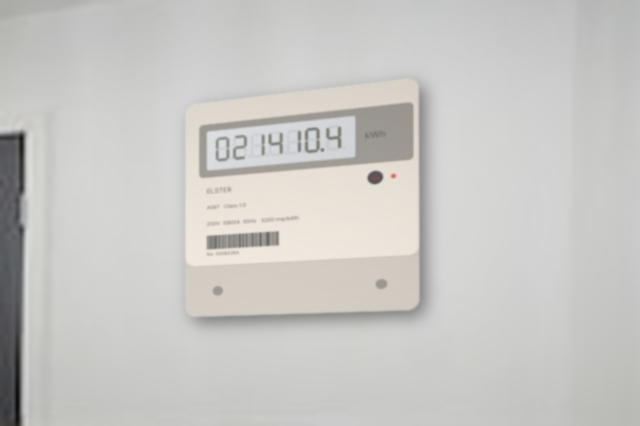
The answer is 21410.4 kWh
